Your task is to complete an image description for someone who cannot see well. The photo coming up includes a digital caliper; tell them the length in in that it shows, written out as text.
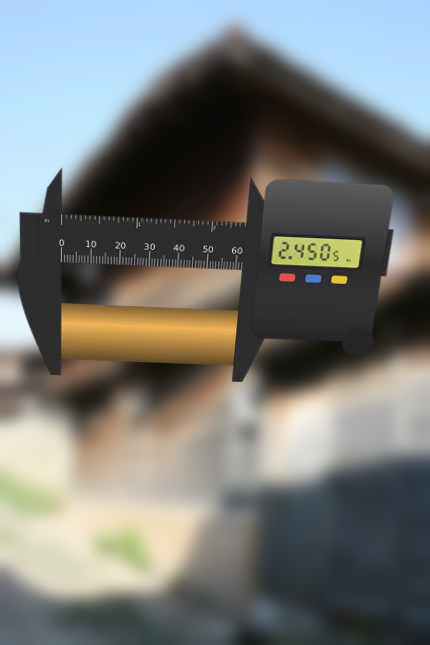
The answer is 2.4505 in
